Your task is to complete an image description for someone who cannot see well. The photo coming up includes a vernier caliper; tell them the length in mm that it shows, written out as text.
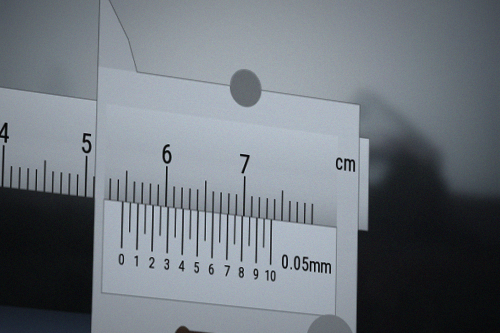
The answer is 54.6 mm
